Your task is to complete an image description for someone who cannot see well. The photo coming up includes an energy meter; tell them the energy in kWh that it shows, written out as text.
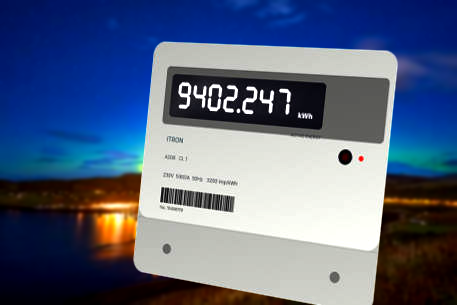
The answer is 9402.247 kWh
